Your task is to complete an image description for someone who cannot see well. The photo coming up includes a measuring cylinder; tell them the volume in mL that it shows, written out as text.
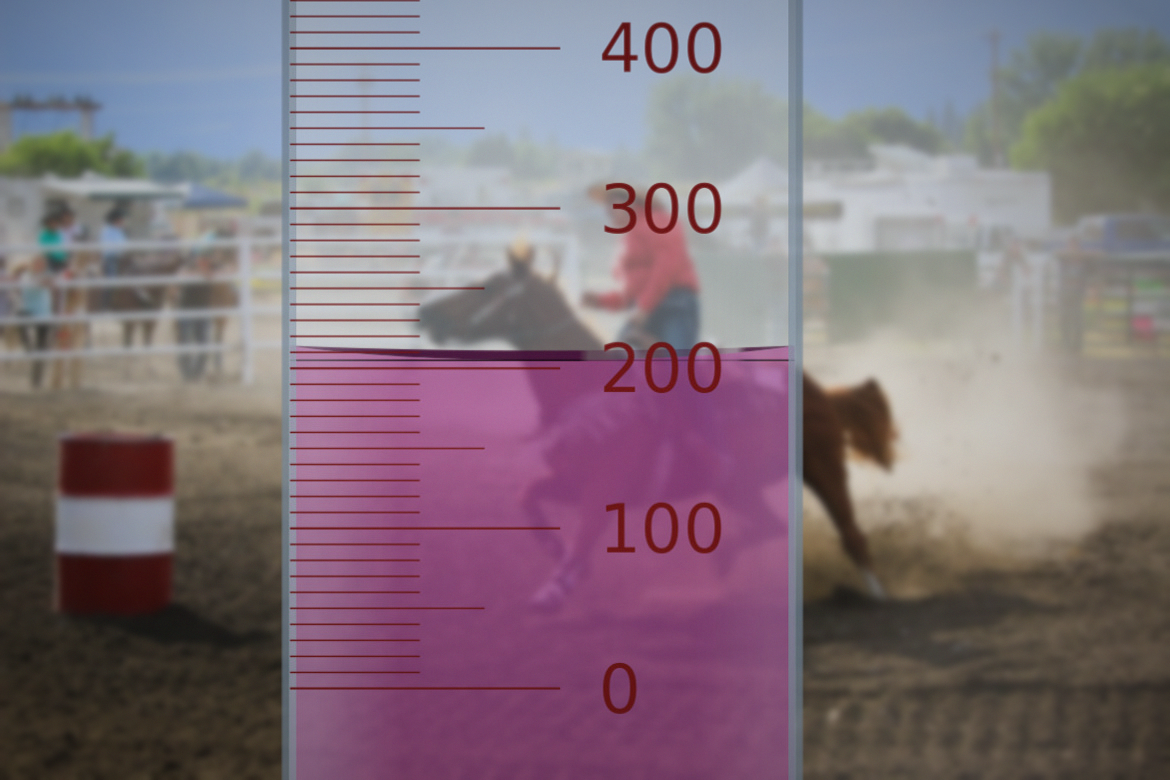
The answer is 205 mL
